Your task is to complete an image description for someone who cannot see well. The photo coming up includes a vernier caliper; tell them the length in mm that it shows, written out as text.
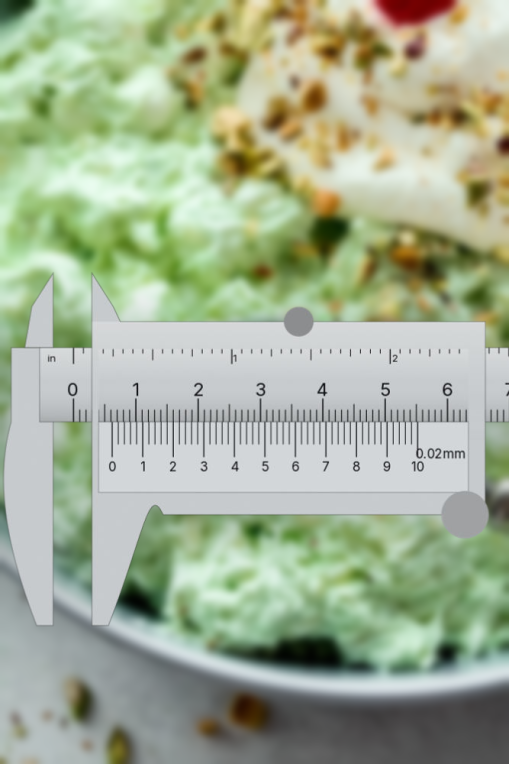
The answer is 6.2 mm
